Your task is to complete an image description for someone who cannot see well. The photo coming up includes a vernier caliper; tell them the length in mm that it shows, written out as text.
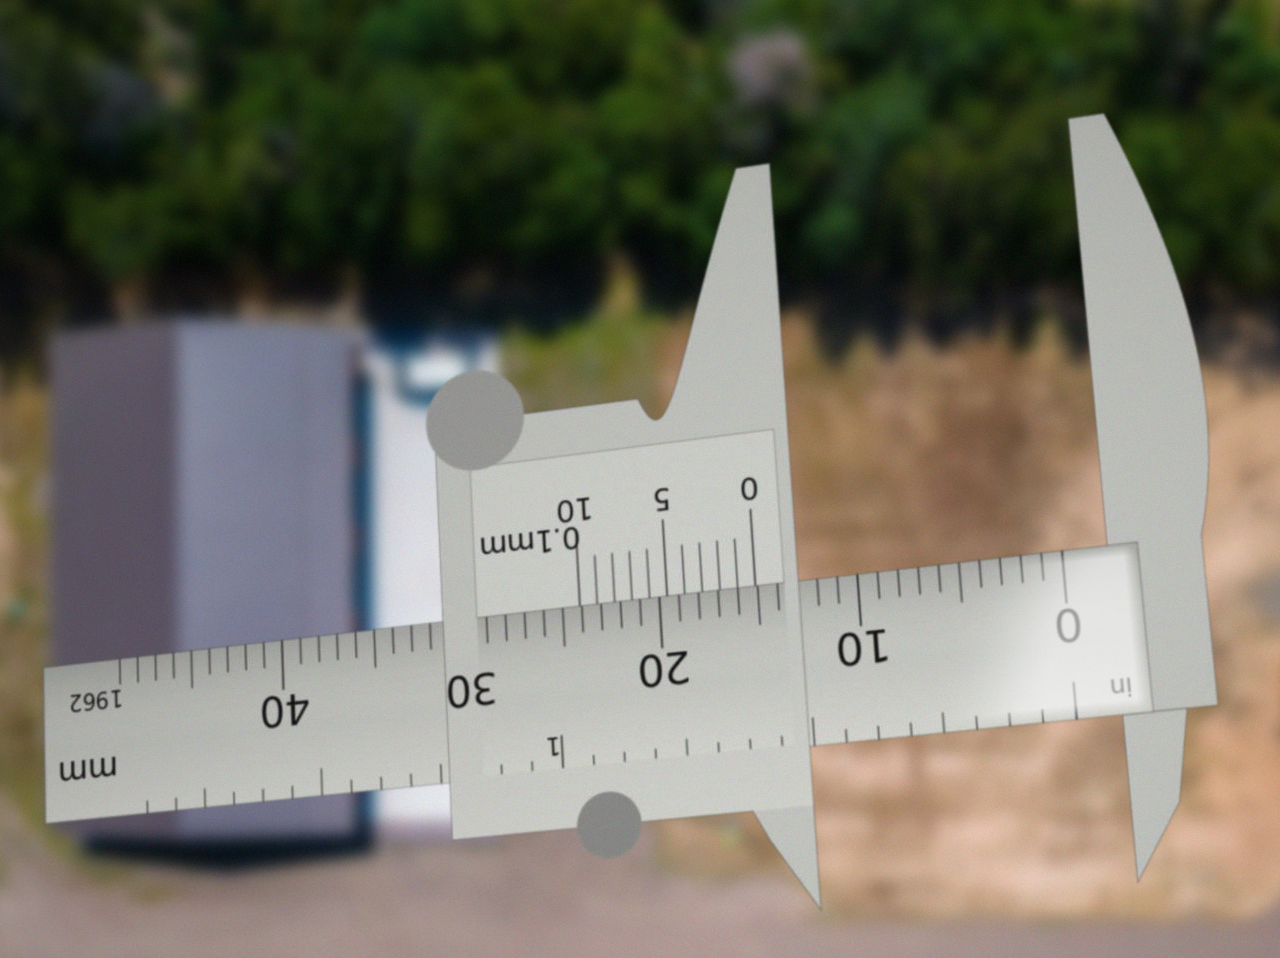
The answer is 15.1 mm
